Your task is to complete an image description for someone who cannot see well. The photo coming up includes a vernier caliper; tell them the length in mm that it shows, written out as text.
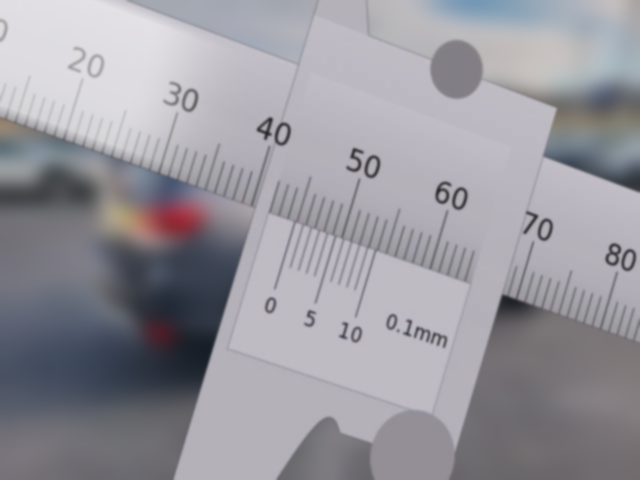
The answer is 44.8 mm
